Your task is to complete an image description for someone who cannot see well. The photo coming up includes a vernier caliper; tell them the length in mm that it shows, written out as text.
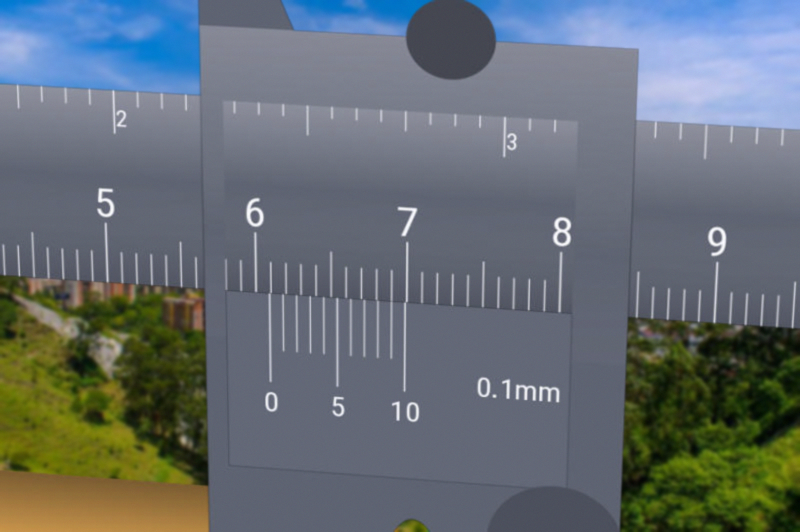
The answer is 60.9 mm
